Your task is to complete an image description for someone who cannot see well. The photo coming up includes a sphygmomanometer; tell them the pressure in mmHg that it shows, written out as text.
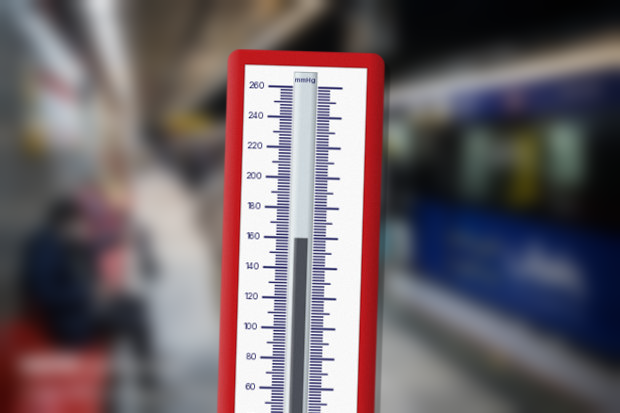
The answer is 160 mmHg
